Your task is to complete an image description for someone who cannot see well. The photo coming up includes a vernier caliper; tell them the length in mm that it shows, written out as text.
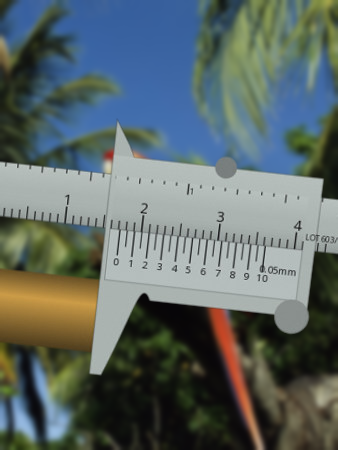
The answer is 17.2 mm
